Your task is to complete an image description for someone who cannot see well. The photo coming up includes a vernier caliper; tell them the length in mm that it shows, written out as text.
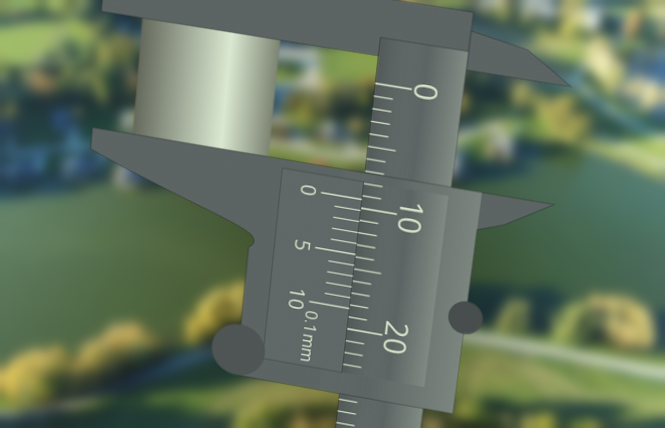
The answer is 9.3 mm
